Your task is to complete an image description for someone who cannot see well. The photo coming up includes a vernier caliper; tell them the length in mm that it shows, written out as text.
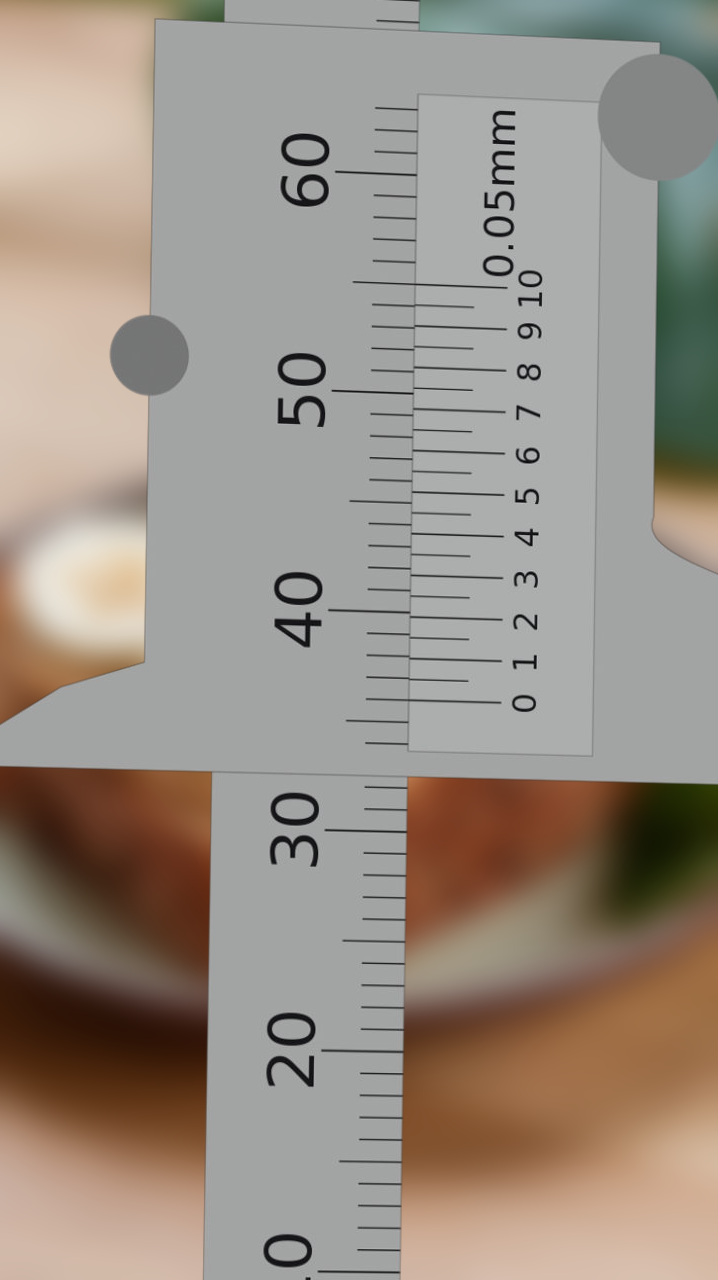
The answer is 36.0 mm
